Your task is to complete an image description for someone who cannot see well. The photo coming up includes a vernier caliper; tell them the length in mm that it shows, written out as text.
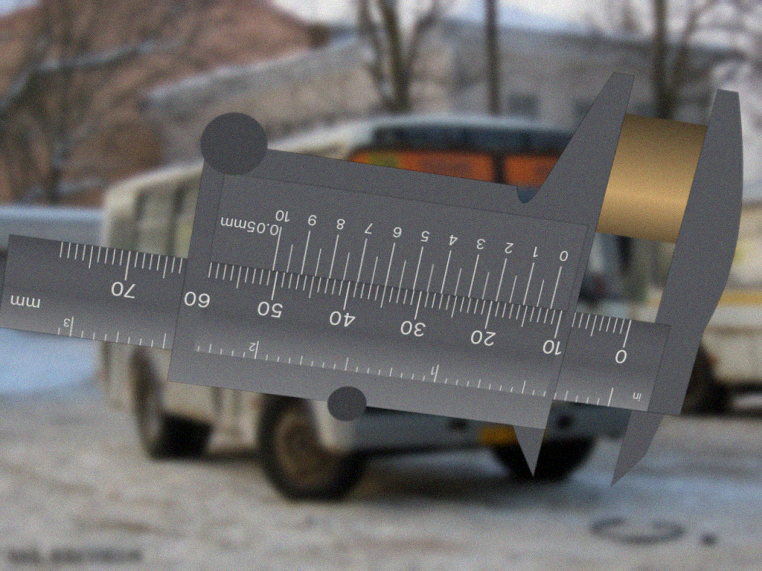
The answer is 11.6 mm
